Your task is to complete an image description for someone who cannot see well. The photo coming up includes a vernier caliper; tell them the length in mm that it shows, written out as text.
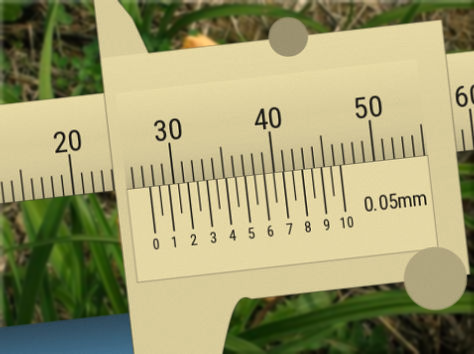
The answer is 27.6 mm
